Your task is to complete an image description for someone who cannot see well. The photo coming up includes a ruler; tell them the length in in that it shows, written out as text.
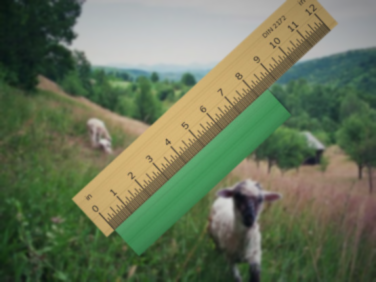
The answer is 8.5 in
